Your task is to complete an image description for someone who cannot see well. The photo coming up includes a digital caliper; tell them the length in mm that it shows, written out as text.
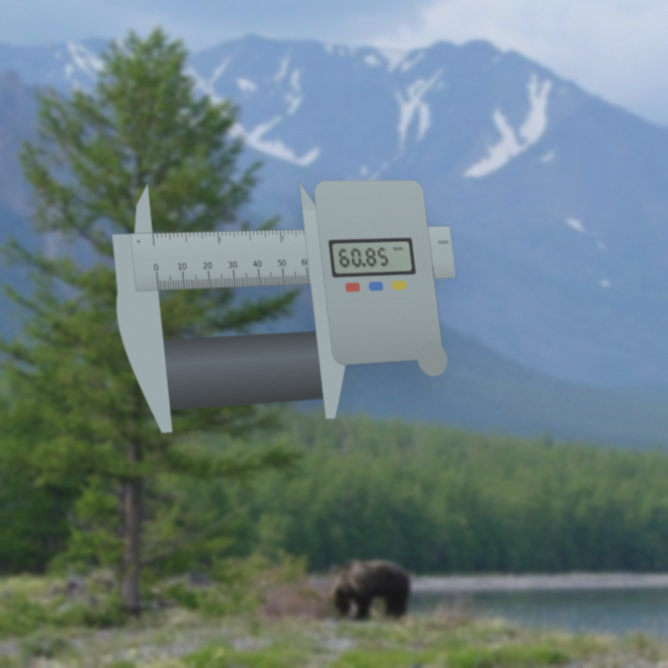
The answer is 60.85 mm
